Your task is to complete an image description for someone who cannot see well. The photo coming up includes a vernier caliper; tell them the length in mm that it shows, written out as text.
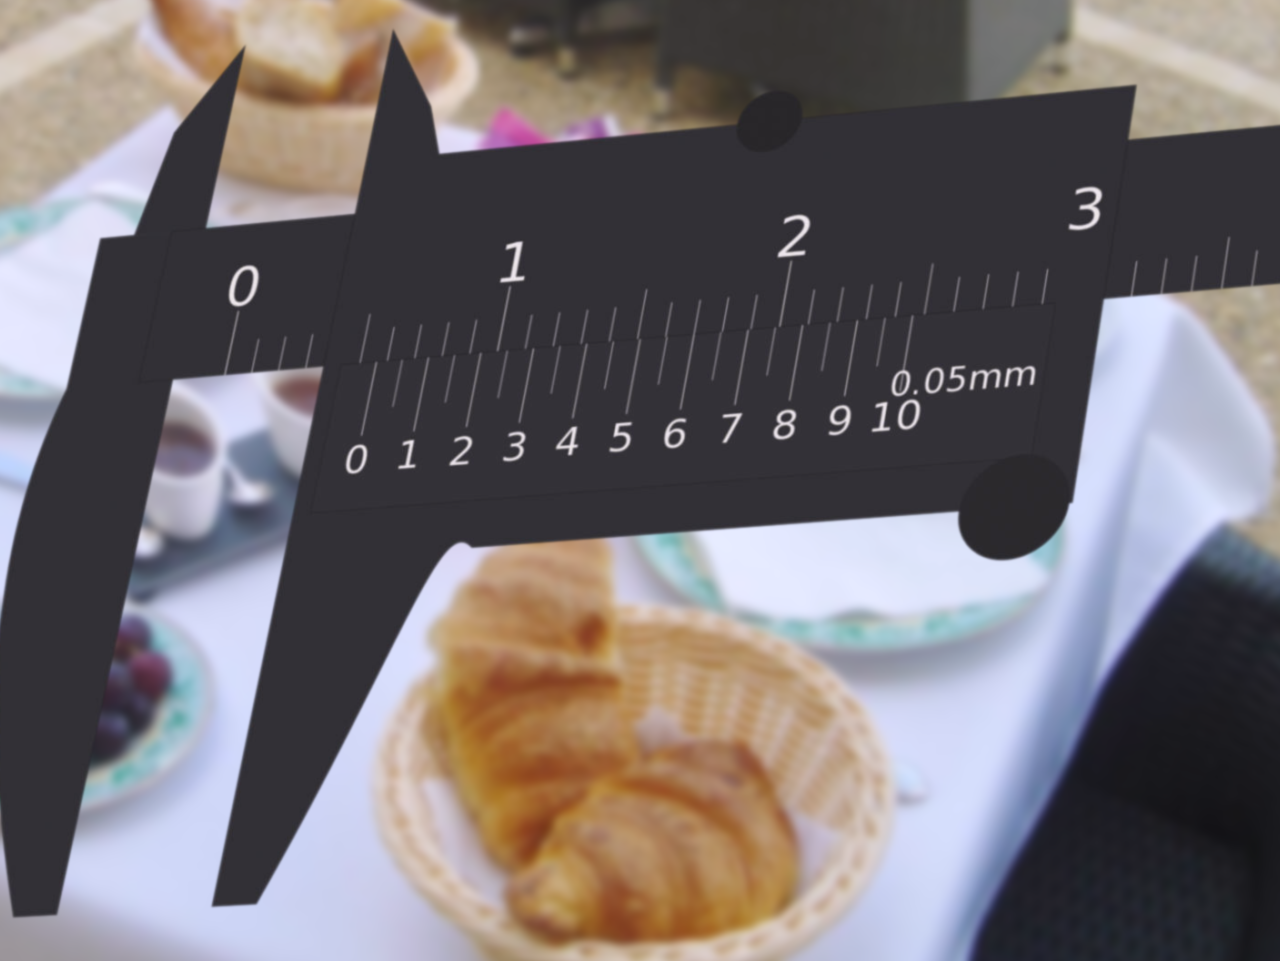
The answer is 5.6 mm
